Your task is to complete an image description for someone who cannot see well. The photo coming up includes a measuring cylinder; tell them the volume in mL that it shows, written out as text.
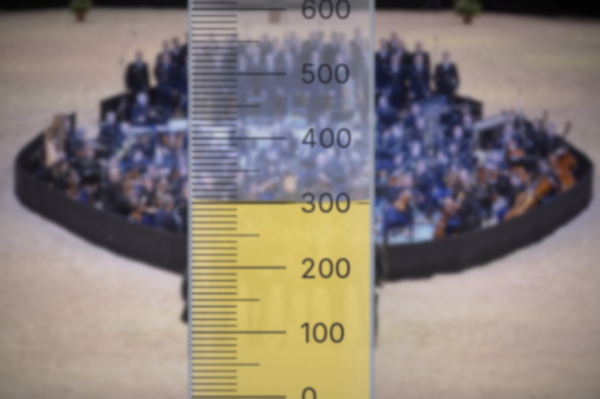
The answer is 300 mL
